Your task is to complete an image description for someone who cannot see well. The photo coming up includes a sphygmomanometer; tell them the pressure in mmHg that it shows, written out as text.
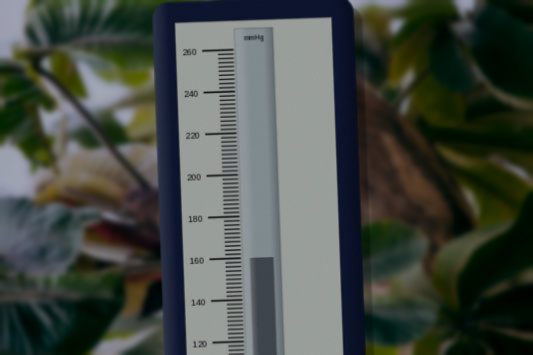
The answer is 160 mmHg
